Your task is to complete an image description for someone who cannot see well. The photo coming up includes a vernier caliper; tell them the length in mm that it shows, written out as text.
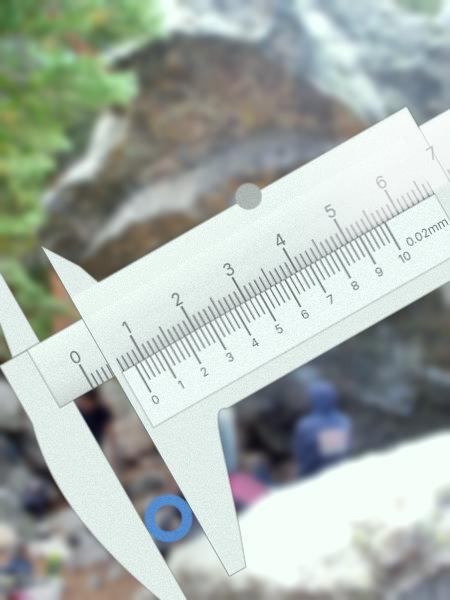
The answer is 8.2 mm
